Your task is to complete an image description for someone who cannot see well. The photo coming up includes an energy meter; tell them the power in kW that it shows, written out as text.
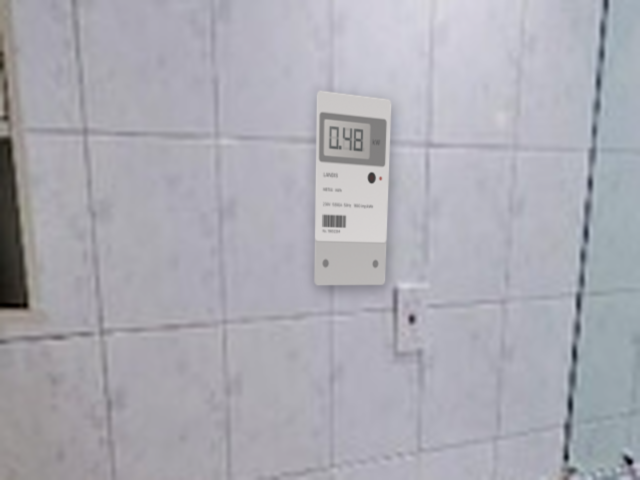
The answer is 0.48 kW
